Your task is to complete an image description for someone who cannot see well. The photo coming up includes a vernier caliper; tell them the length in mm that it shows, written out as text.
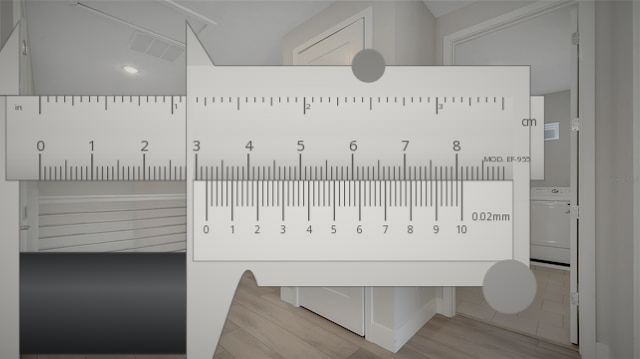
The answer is 32.0 mm
